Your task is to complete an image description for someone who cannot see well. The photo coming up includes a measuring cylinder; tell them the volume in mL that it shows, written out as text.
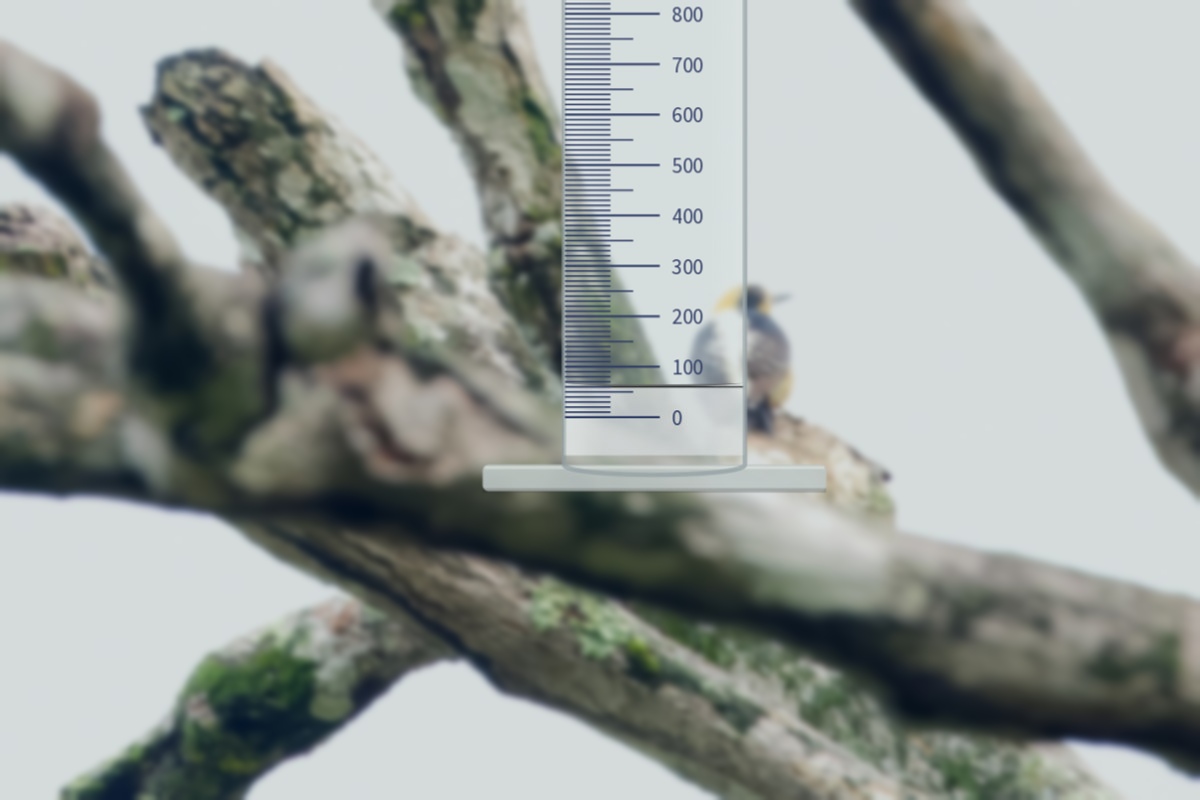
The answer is 60 mL
